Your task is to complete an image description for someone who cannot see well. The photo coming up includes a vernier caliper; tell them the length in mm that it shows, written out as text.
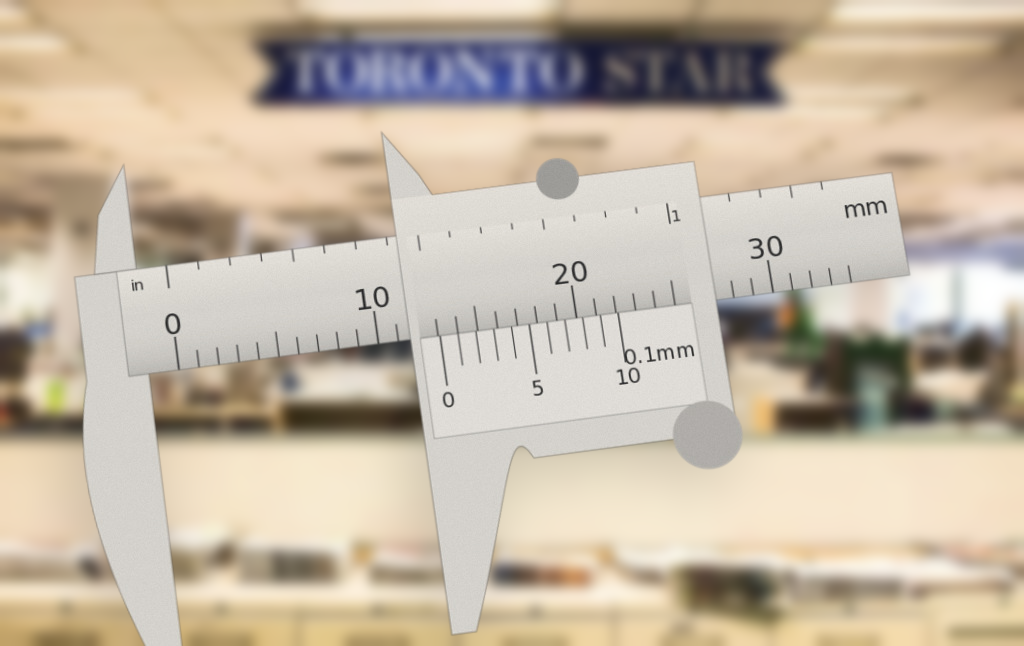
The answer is 13.1 mm
